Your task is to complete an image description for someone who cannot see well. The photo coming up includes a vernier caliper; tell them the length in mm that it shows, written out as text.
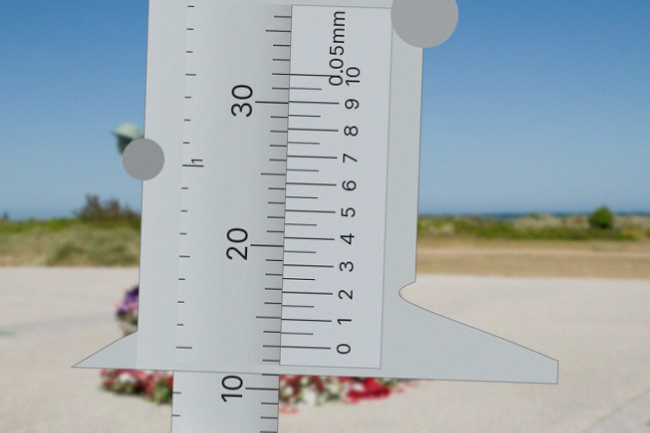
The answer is 13.0 mm
